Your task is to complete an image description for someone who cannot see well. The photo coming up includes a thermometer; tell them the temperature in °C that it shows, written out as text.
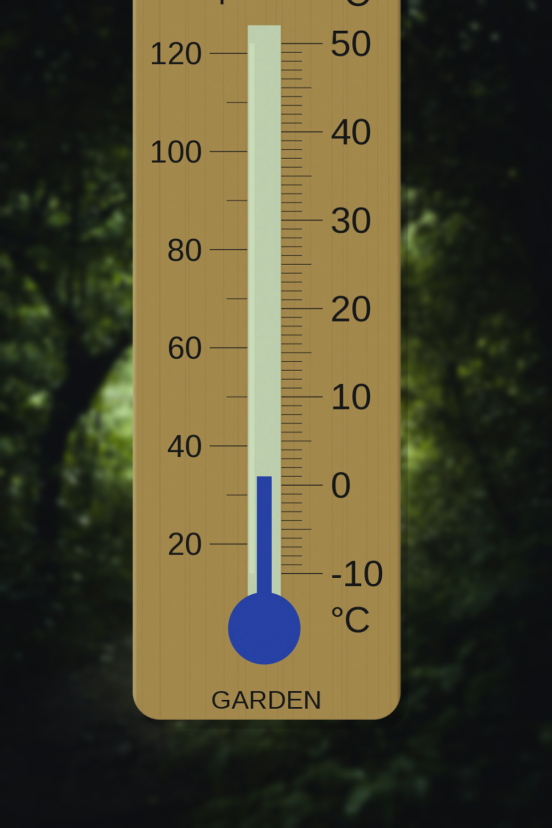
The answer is 1 °C
